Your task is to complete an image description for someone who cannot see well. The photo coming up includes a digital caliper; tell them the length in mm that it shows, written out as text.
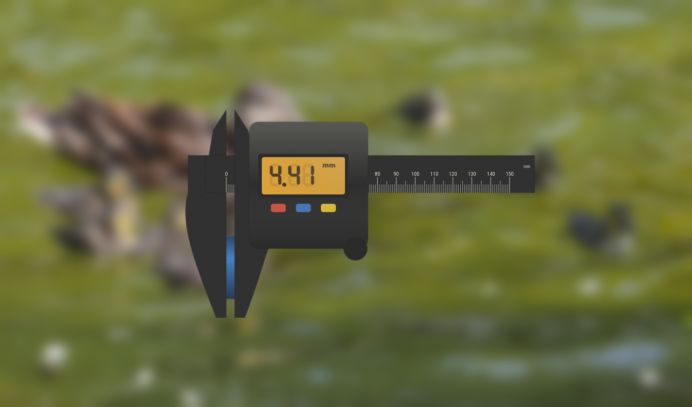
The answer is 4.41 mm
